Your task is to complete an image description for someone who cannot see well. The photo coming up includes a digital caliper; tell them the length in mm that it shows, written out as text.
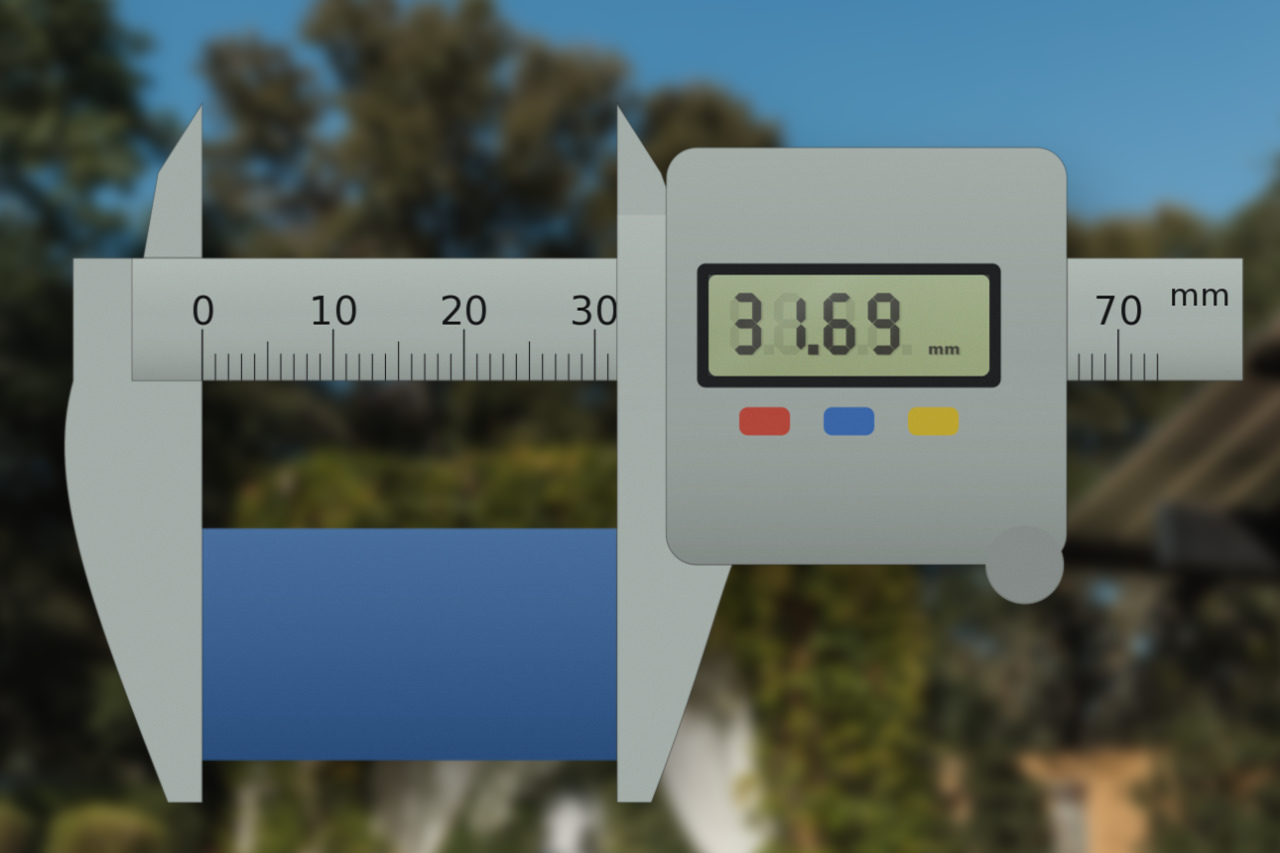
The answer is 31.69 mm
